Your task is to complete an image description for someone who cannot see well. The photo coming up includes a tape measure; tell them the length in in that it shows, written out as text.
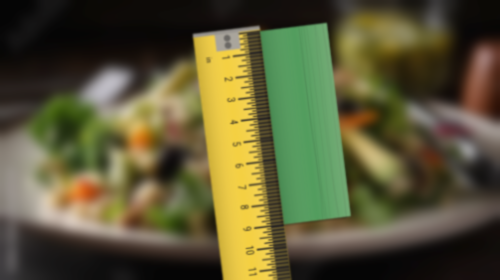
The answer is 9 in
